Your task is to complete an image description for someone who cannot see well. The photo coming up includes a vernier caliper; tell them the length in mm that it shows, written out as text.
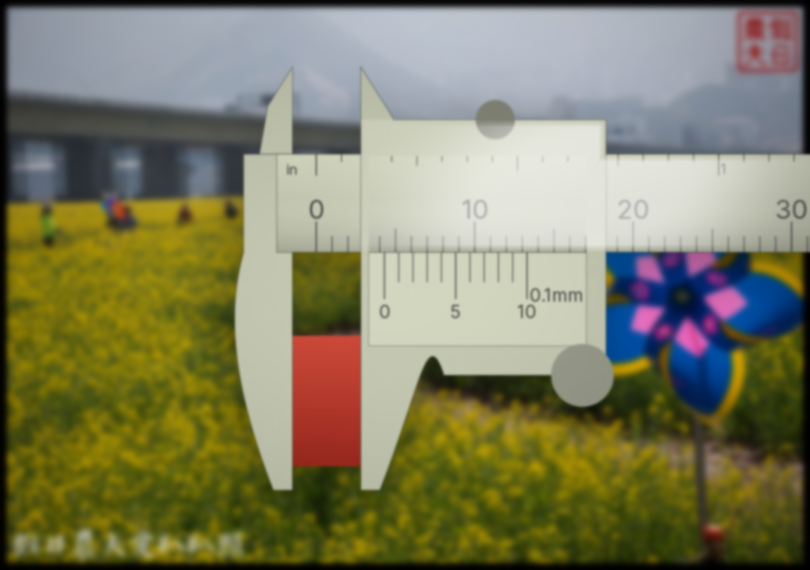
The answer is 4.3 mm
